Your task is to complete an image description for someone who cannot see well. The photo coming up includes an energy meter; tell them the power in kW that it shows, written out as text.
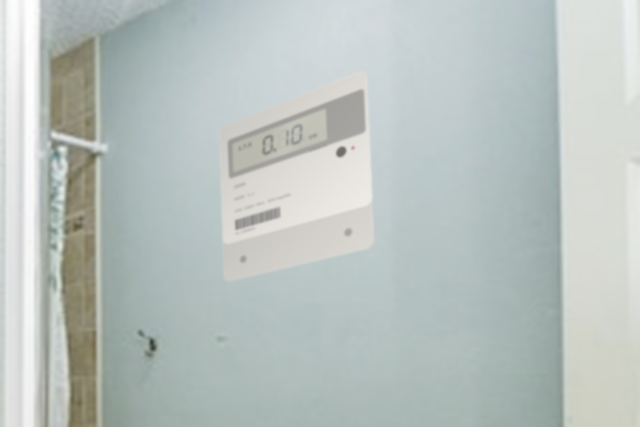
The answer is 0.10 kW
